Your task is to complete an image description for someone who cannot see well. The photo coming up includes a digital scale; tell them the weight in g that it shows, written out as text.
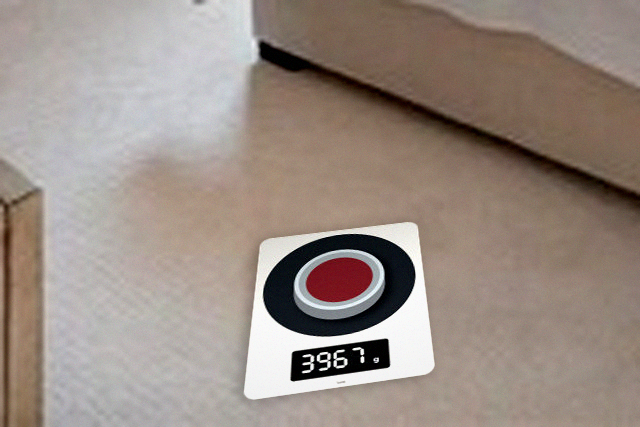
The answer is 3967 g
